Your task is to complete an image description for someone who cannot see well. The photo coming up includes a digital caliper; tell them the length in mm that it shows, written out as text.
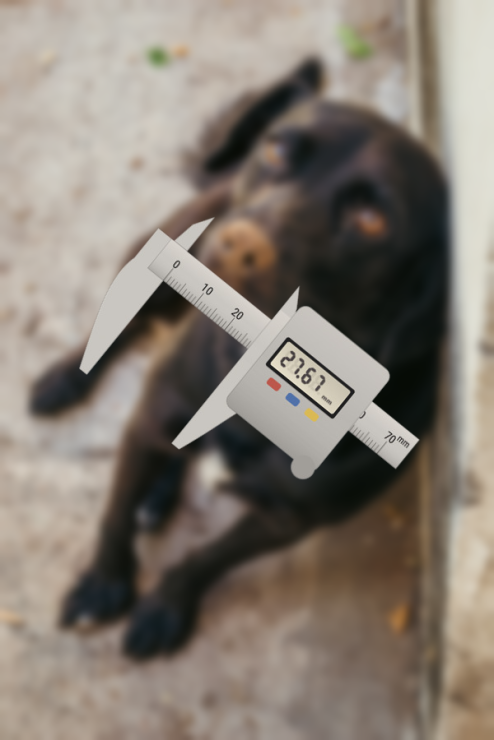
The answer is 27.67 mm
